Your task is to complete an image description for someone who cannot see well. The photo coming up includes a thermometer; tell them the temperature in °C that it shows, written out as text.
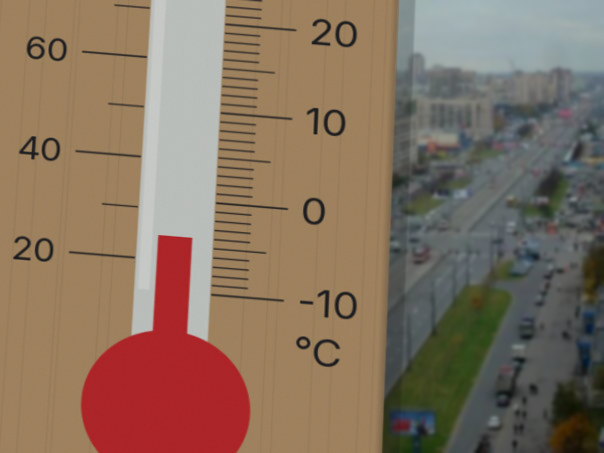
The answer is -4 °C
